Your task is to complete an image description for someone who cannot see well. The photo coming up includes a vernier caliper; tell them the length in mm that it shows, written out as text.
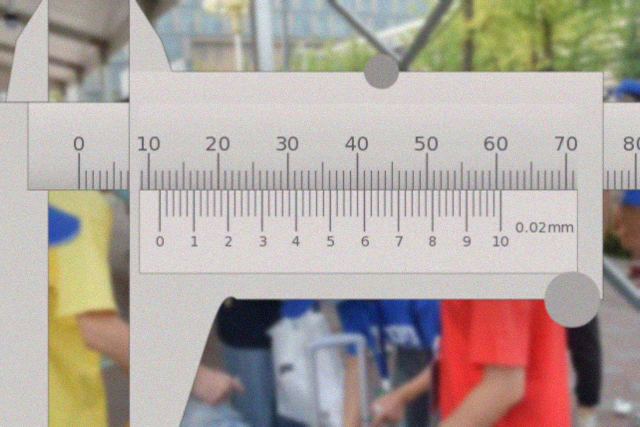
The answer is 11.6 mm
